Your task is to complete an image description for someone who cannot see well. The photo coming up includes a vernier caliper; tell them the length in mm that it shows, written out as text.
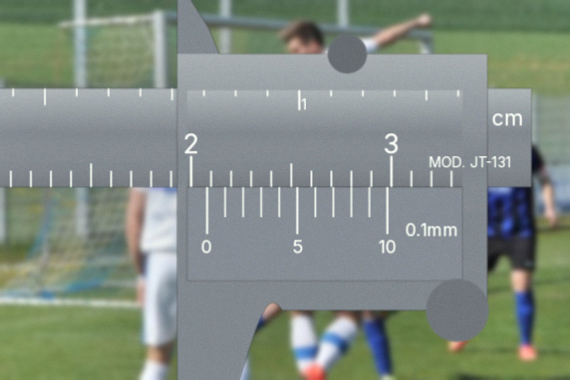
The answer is 20.8 mm
